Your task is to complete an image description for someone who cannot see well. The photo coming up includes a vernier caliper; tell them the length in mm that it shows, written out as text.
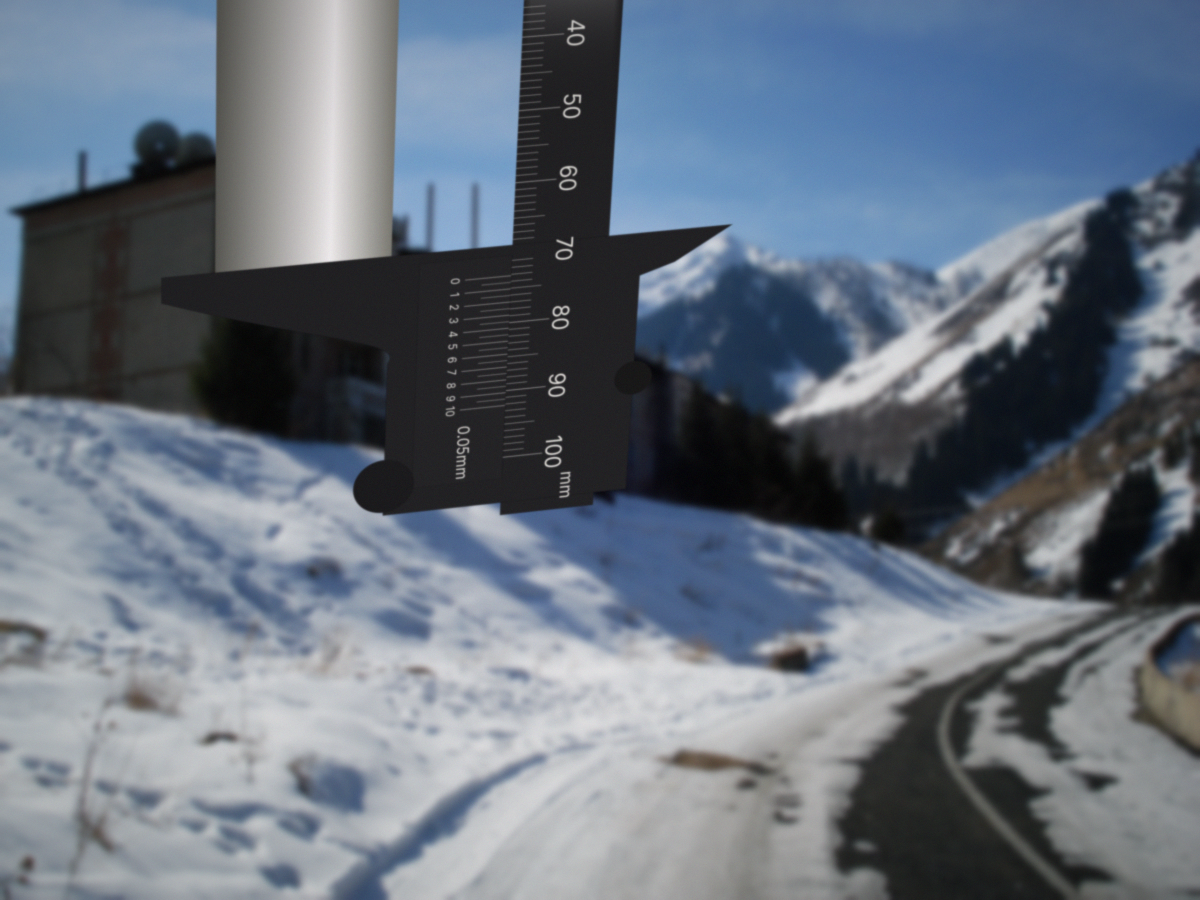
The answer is 73.2 mm
